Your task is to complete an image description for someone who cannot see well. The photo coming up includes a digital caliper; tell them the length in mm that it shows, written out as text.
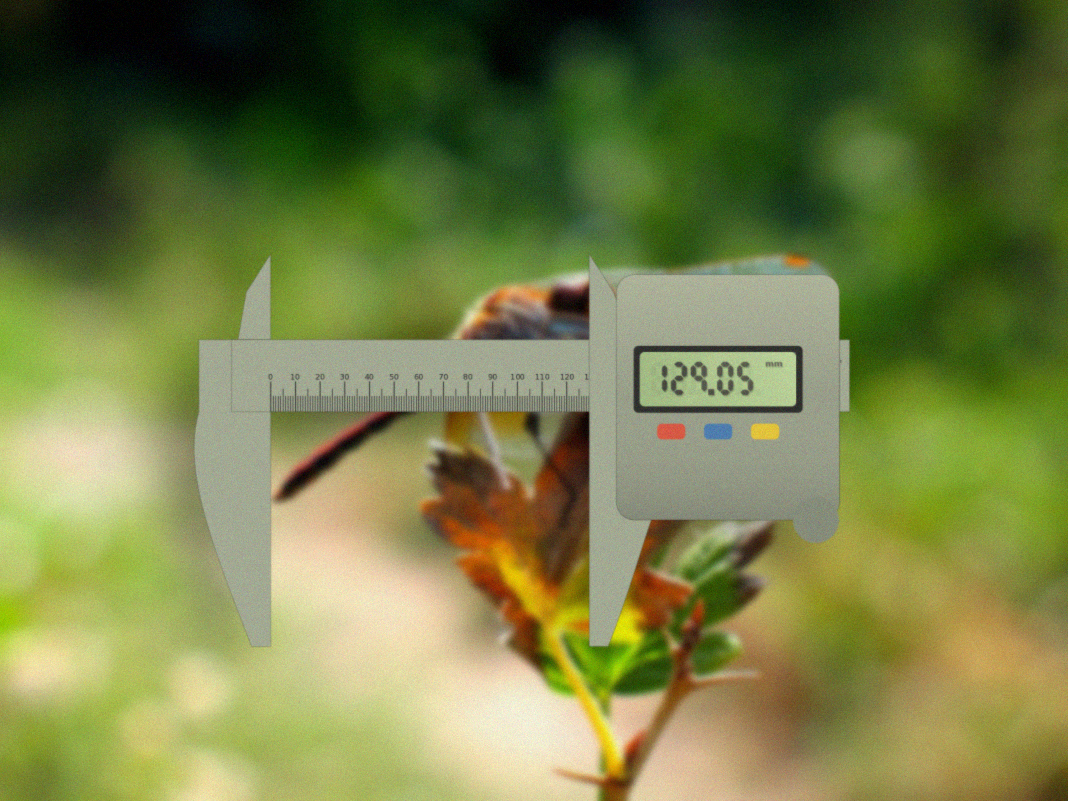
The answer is 129.05 mm
